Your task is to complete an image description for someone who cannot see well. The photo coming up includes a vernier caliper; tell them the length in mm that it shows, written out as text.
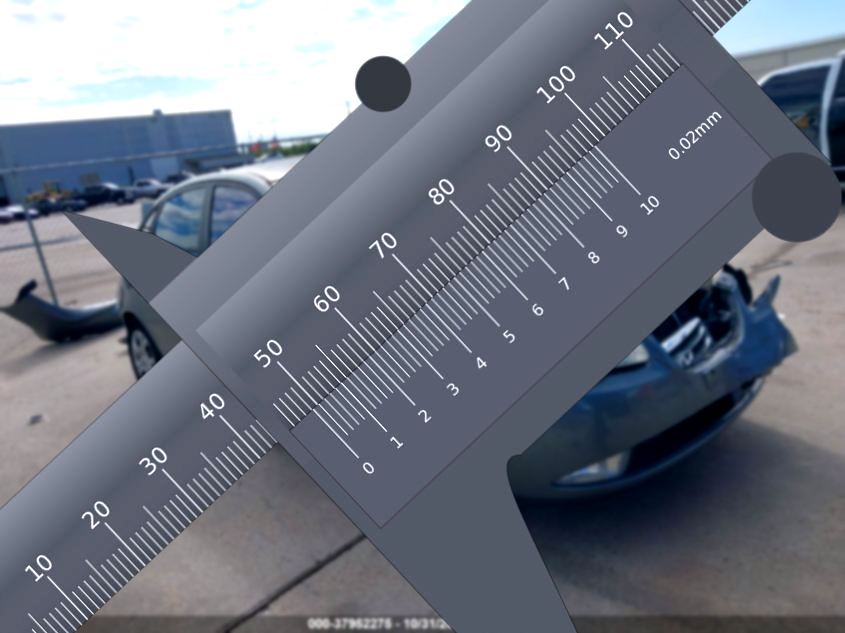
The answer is 49.2 mm
